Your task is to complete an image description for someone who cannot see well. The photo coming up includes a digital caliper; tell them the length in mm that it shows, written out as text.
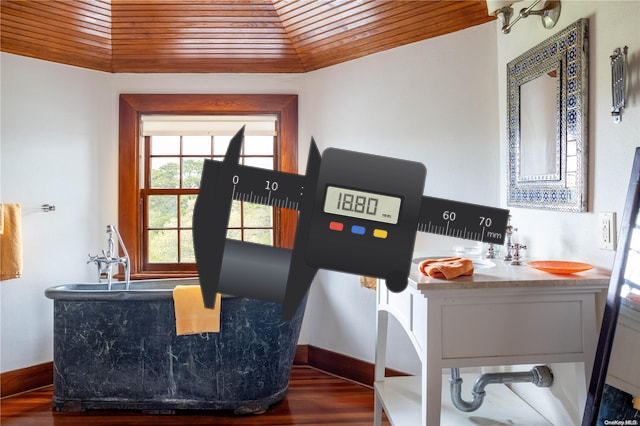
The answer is 18.80 mm
